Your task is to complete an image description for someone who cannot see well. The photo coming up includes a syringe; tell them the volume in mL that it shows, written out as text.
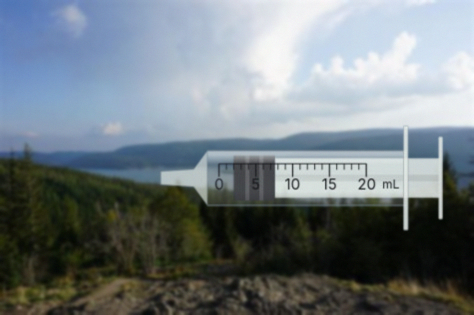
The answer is 2 mL
